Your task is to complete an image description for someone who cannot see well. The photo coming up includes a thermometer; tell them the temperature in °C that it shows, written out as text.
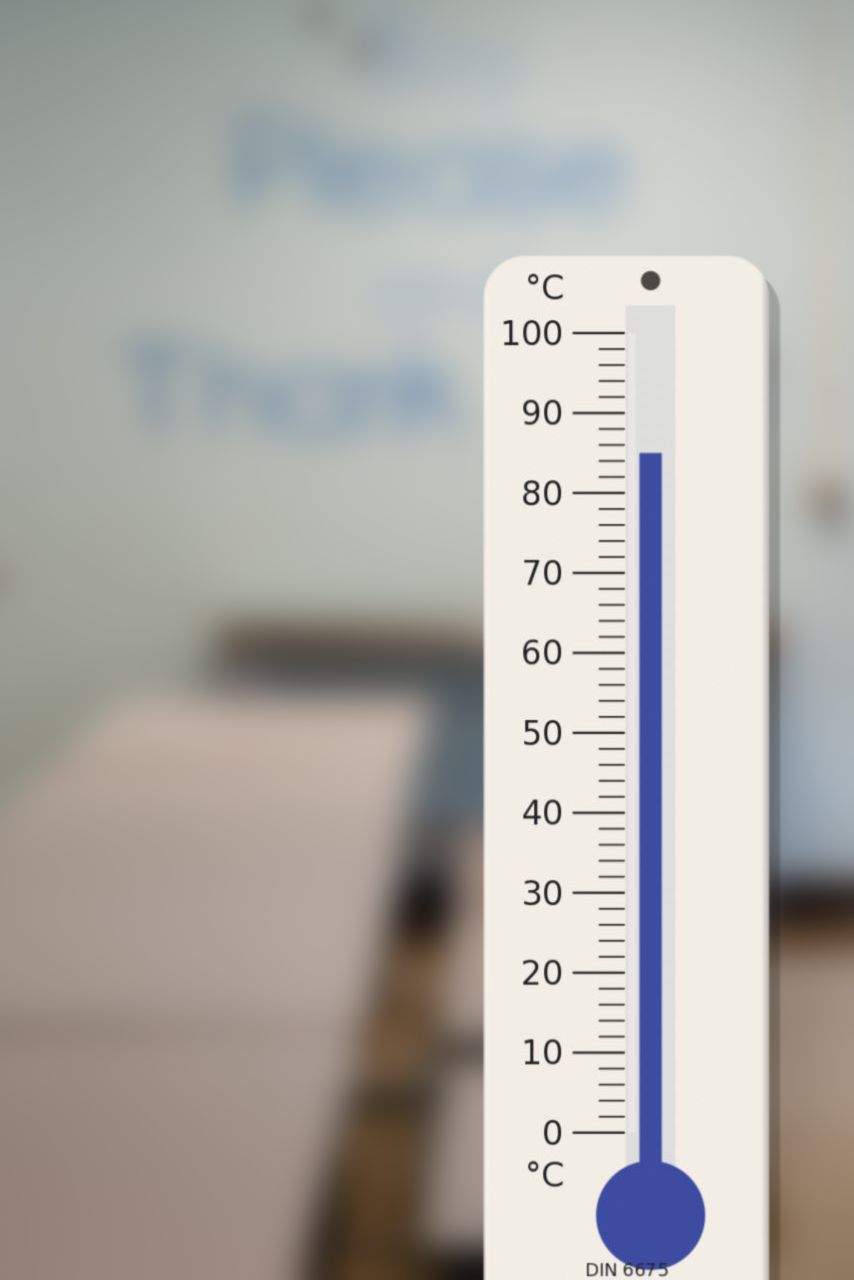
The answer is 85 °C
